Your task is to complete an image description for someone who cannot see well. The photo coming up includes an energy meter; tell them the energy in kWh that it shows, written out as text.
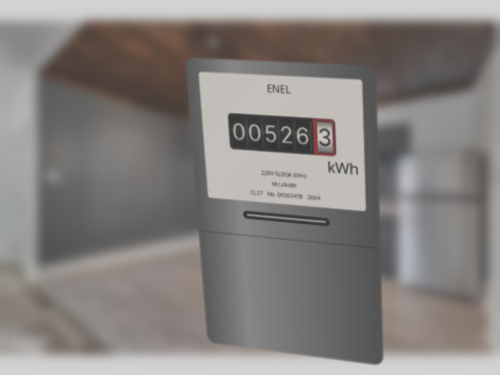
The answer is 526.3 kWh
